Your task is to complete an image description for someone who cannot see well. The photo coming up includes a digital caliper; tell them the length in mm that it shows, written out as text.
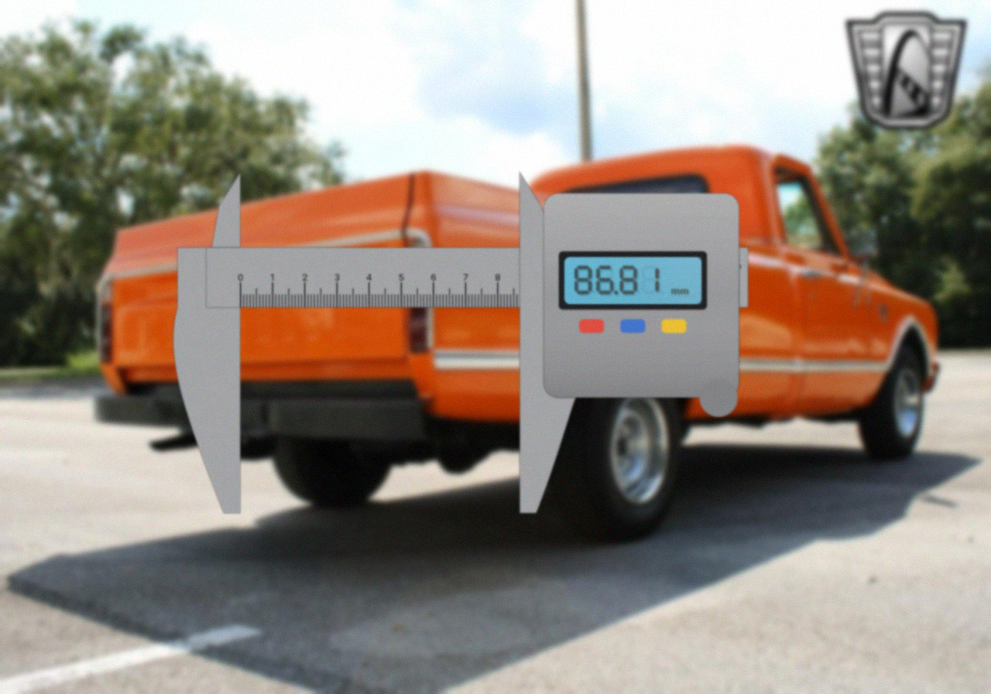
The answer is 86.81 mm
